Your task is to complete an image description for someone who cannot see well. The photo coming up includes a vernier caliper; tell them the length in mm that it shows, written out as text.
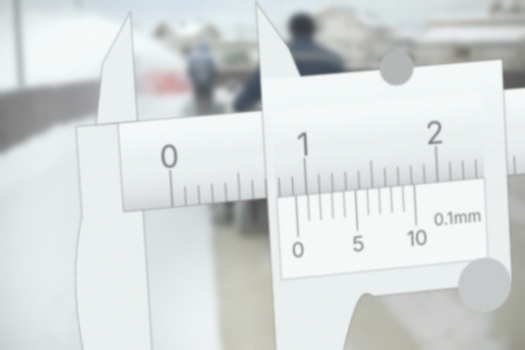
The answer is 9.2 mm
